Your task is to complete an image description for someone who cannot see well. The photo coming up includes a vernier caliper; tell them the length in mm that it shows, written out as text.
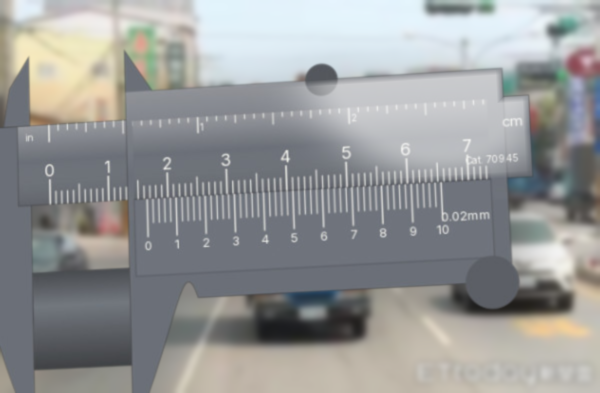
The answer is 16.5 mm
